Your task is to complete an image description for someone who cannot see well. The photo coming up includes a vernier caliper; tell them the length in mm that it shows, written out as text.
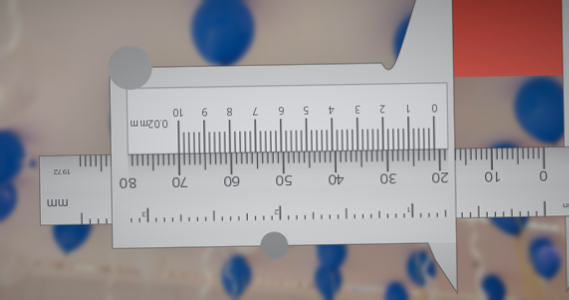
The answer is 21.0 mm
